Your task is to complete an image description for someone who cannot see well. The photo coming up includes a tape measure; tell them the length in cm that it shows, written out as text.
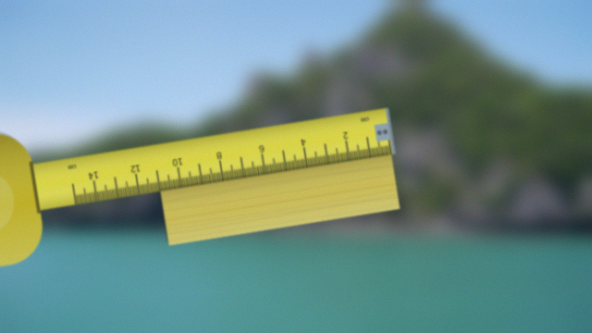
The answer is 11 cm
